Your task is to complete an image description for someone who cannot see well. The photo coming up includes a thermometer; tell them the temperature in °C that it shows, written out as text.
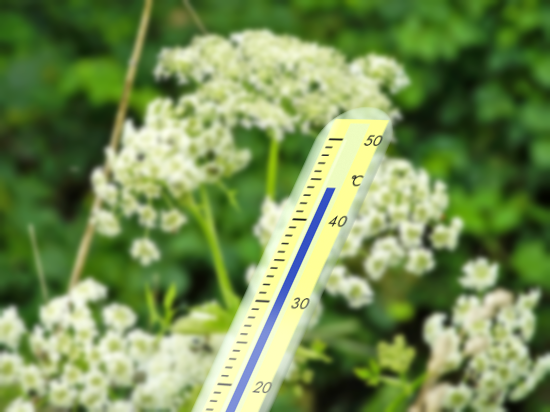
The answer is 44 °C
